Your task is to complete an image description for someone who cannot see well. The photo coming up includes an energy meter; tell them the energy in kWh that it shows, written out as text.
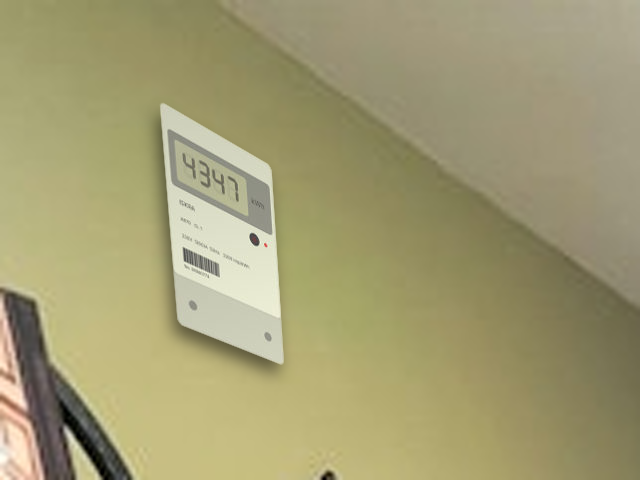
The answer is 4347 kWh
